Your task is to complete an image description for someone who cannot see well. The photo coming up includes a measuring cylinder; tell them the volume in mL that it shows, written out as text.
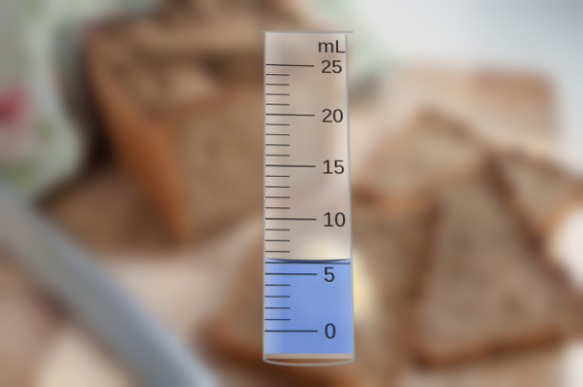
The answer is 6 mL
